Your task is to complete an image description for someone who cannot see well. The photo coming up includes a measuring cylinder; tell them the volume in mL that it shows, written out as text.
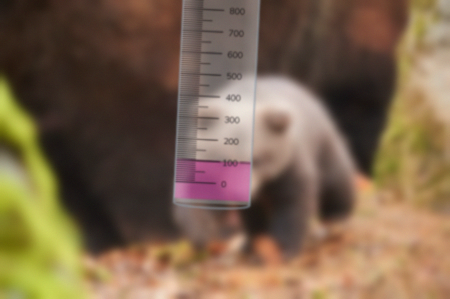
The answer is 100 mL
